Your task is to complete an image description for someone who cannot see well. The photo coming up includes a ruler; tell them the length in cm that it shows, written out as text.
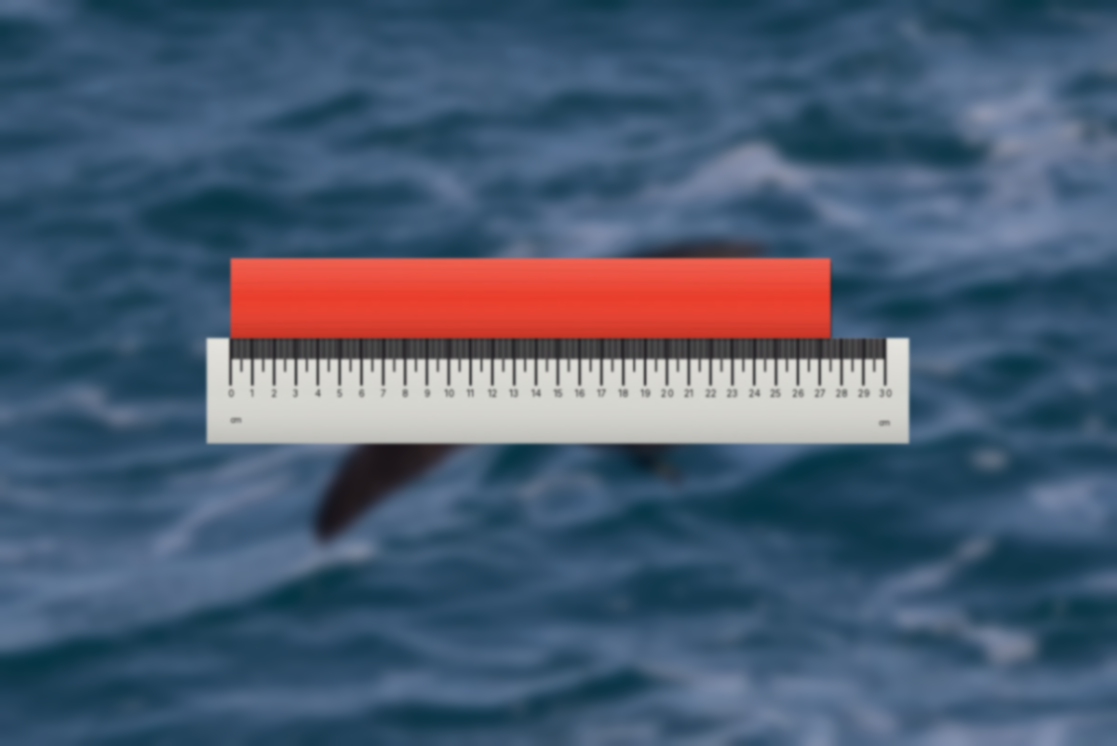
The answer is 27.5 cm
